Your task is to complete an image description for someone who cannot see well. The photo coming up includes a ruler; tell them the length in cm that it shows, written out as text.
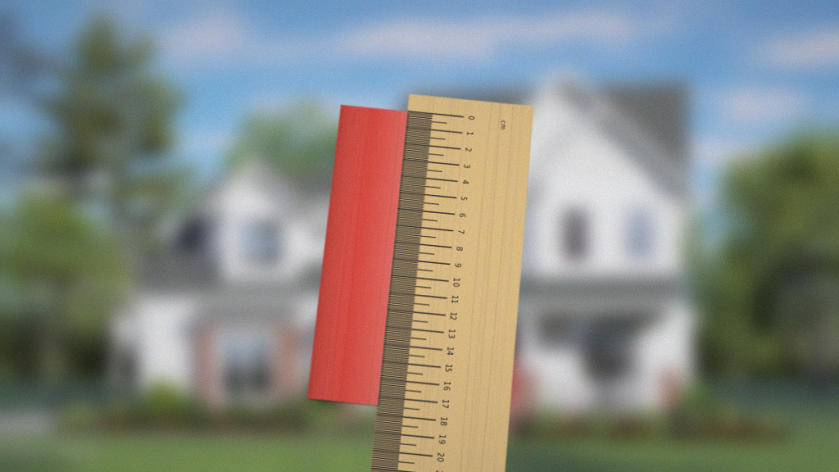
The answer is 17.5 cm
